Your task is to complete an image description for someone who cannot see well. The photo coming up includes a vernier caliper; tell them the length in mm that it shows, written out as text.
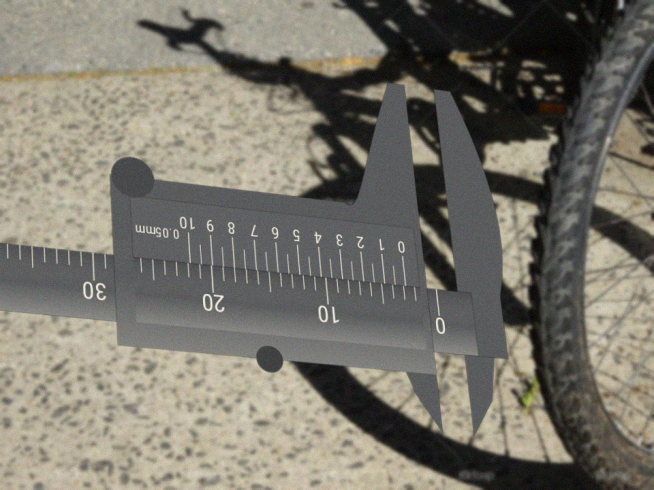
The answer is 2.8 mm
